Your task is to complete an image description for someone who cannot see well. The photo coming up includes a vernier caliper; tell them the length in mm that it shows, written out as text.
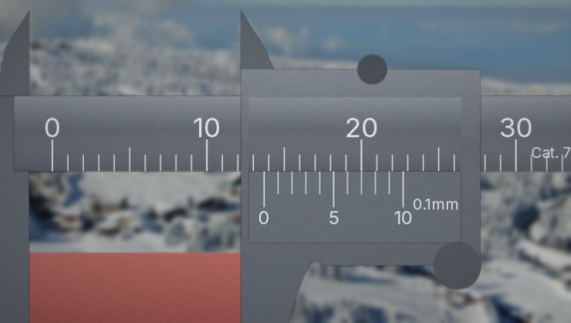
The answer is 13.7 mm
